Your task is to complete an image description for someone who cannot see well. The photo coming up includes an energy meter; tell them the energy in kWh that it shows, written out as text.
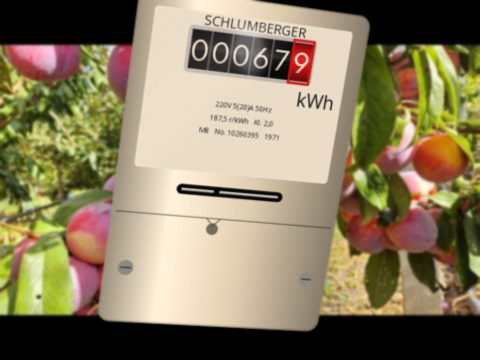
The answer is 67.9 kWh
